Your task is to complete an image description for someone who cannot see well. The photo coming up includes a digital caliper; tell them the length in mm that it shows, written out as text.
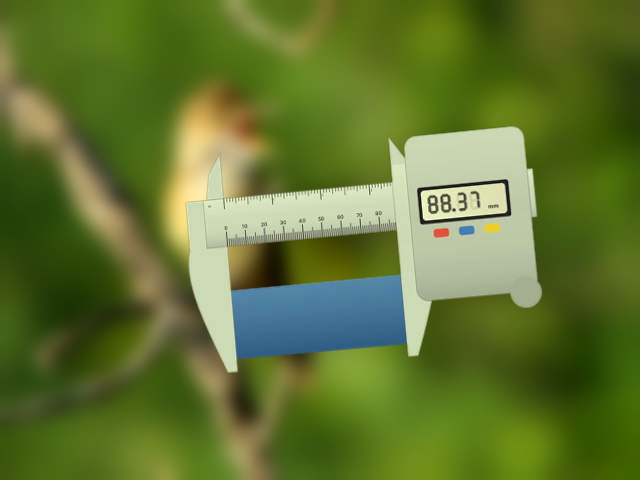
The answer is 88.37 mm
